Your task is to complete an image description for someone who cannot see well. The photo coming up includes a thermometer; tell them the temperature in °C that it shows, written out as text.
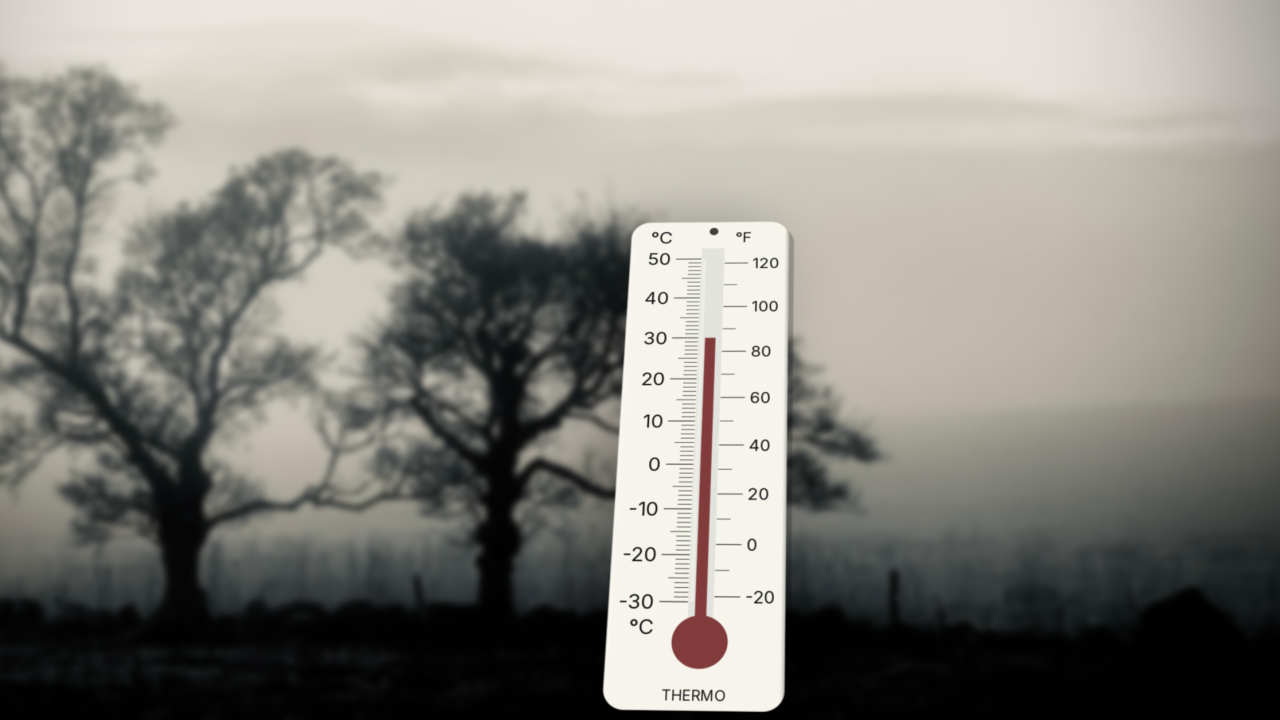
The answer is 30 °C
